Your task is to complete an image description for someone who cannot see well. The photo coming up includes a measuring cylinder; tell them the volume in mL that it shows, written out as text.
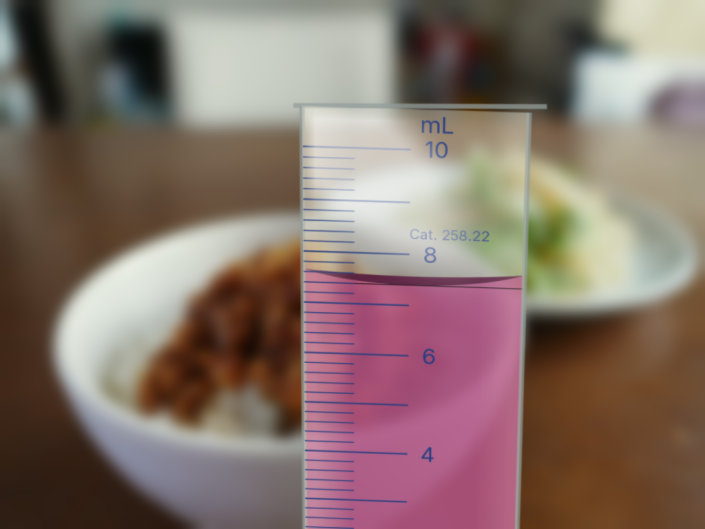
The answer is 7.4 mL
